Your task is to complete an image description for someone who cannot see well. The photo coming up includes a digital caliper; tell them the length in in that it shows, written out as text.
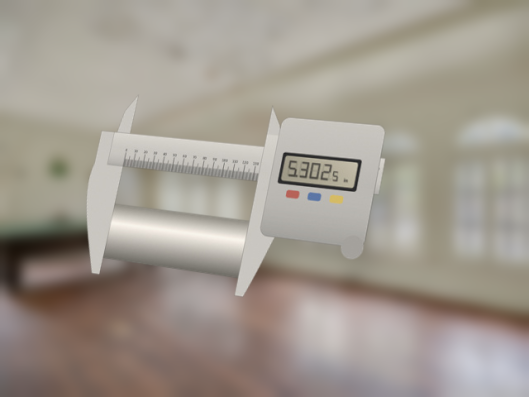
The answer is 5.3025 in
